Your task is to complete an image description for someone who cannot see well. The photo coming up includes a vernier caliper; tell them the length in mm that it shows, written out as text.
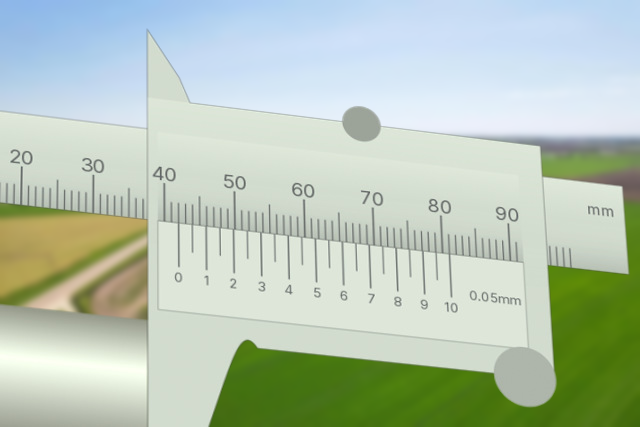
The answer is 42.0 mm
